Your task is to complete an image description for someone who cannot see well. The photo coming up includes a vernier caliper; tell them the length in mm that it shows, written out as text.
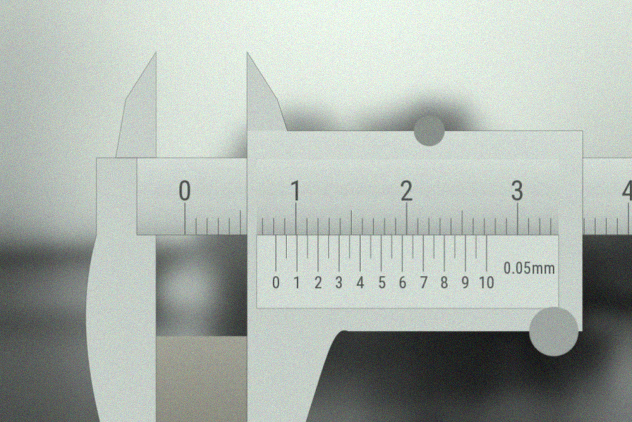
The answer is 8.2 mm
